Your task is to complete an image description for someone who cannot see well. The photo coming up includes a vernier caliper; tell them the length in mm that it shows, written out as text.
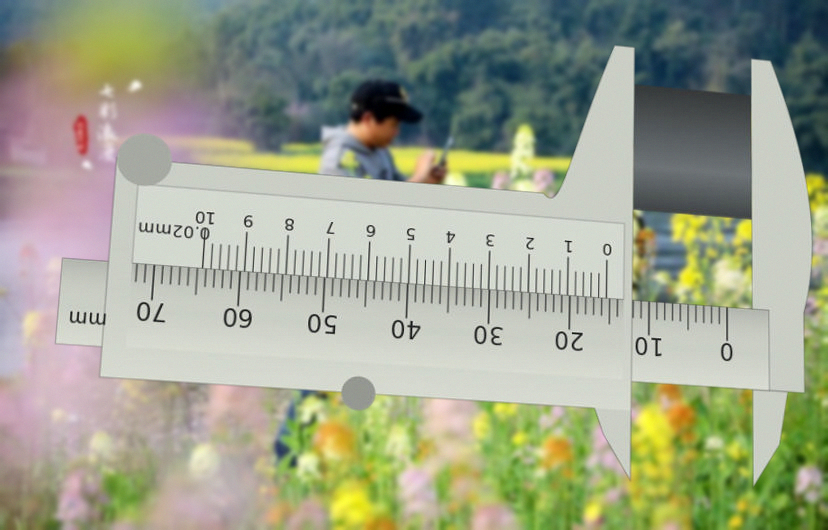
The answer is 15.4 mm
